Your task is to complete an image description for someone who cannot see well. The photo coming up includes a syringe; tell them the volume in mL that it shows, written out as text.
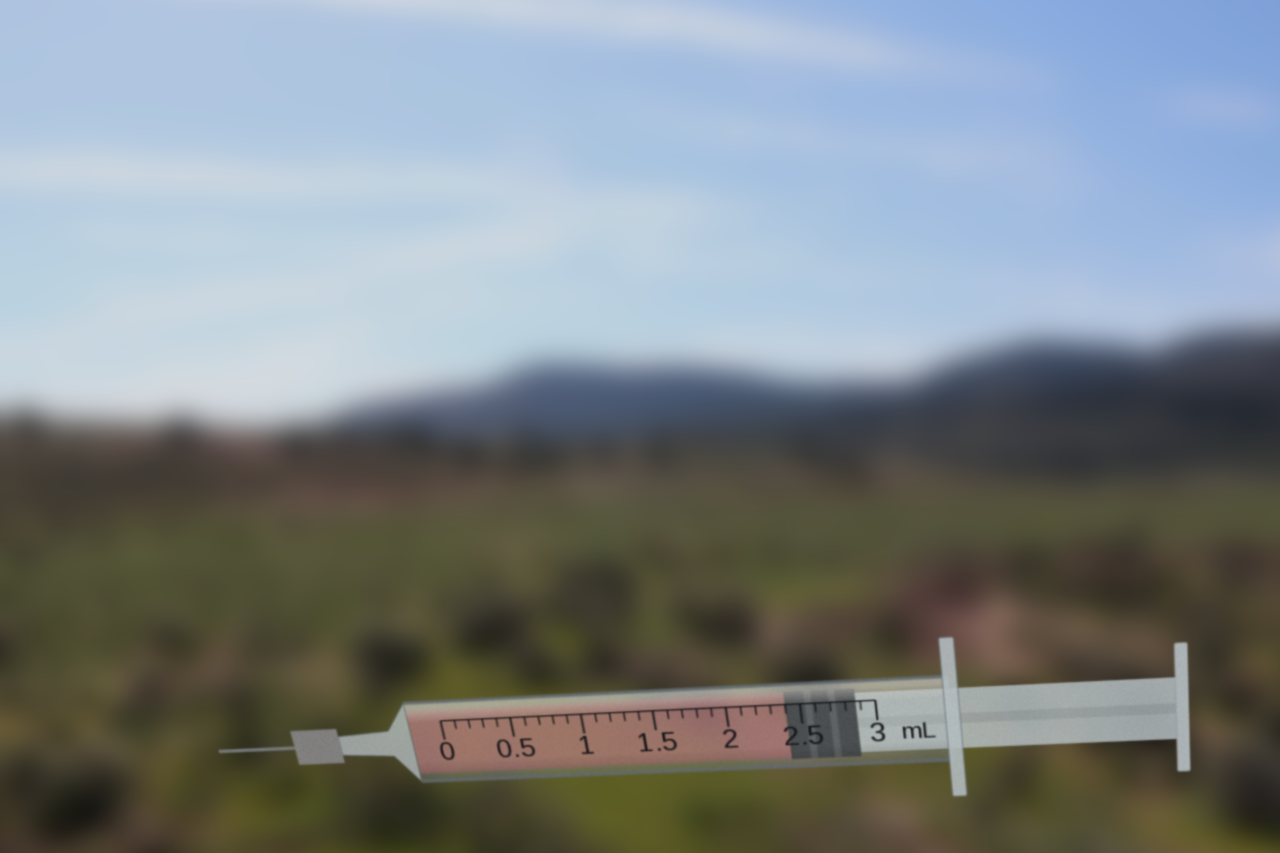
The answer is 2.4 mL
